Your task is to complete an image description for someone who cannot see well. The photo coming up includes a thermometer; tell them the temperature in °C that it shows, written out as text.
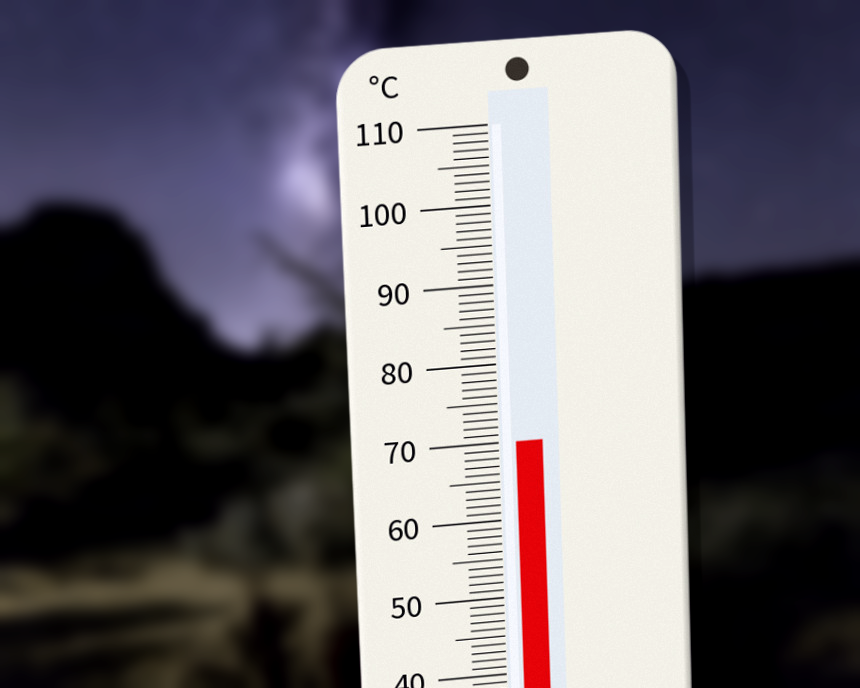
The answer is 70 °C
